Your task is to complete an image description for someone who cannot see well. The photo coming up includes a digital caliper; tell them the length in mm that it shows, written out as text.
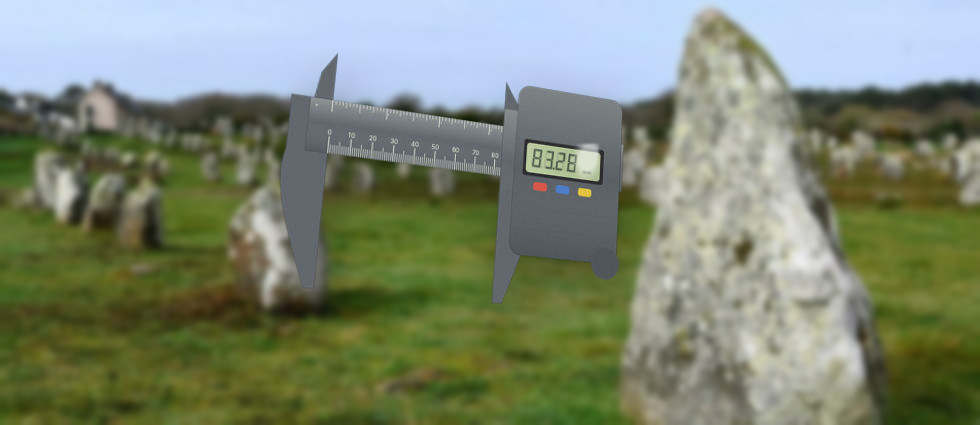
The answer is 83.28 mm
